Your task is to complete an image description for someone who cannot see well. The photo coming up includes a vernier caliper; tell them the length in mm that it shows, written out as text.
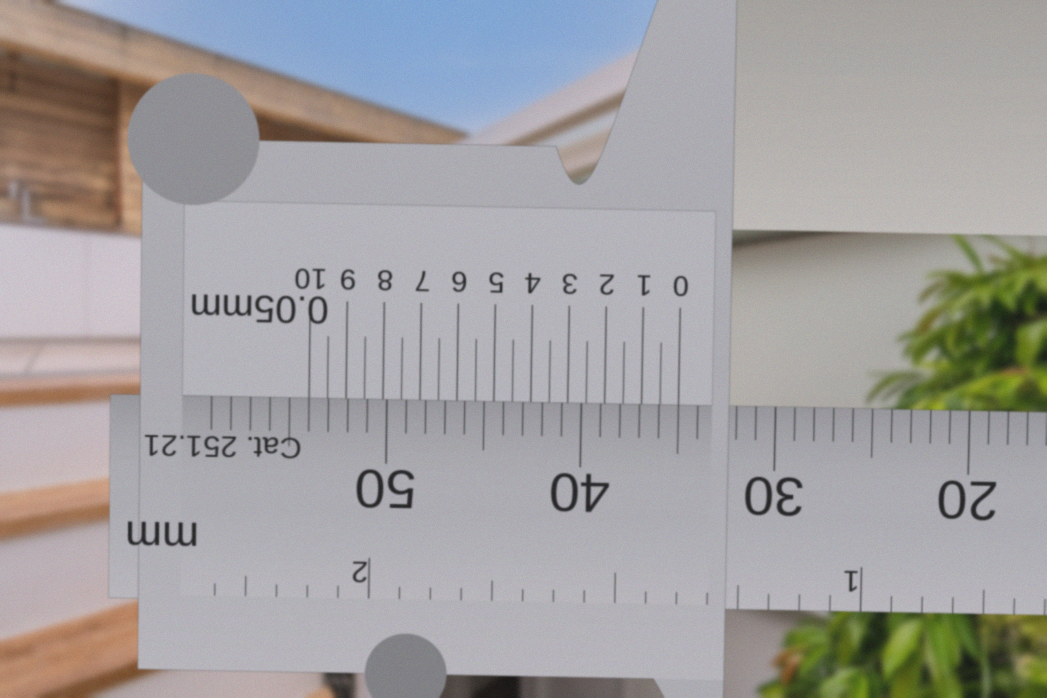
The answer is 35.0 mm
